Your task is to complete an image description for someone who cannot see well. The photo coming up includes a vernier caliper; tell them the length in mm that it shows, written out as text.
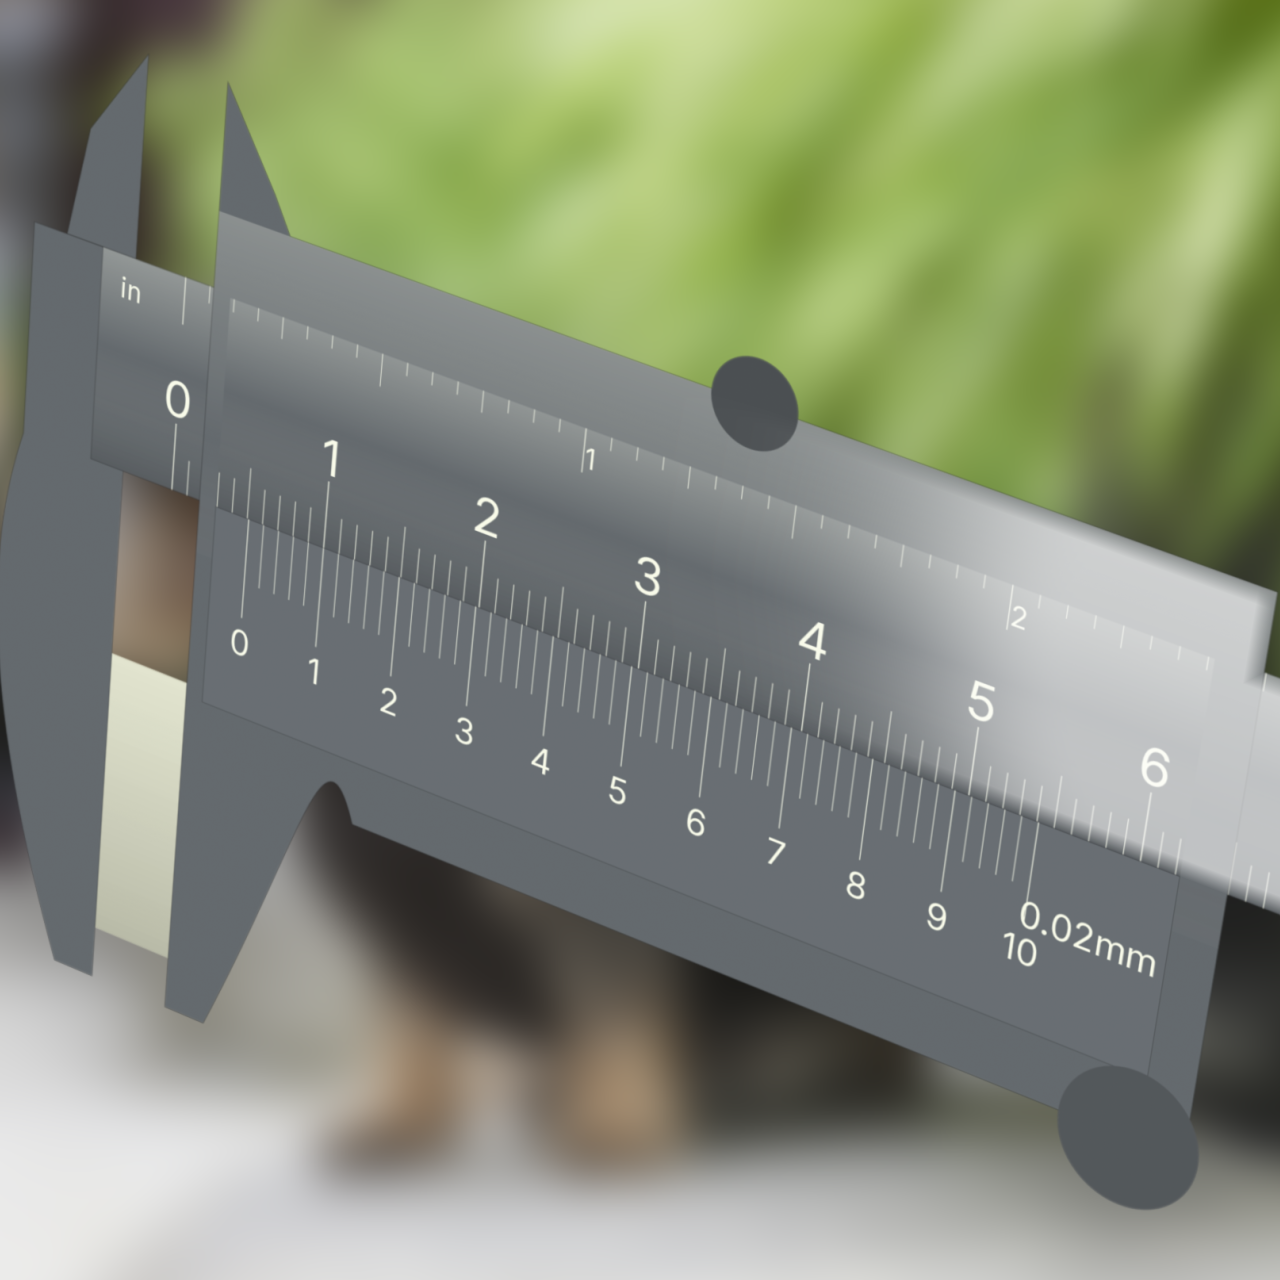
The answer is 5.1 mm
